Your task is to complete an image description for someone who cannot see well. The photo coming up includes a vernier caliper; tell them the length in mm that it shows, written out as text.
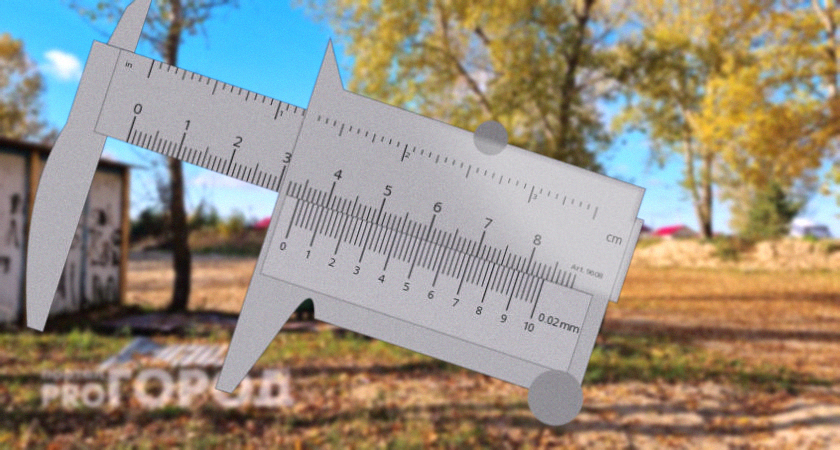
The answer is 34.5 mm
